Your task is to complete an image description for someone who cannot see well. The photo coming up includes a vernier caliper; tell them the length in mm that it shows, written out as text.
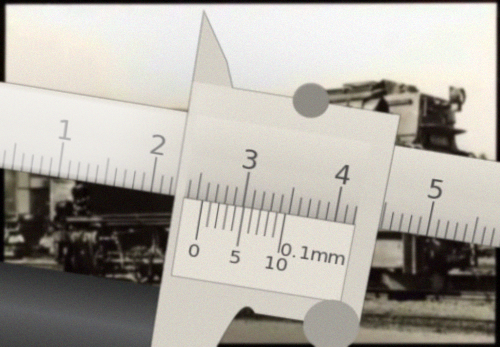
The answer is 25.6 mm
